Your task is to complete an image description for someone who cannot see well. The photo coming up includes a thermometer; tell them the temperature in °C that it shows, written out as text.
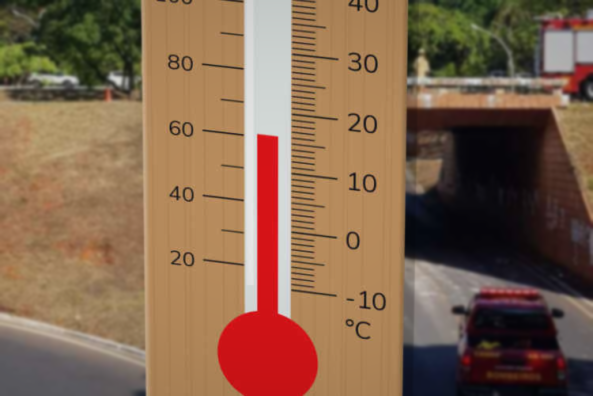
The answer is 16 °C
